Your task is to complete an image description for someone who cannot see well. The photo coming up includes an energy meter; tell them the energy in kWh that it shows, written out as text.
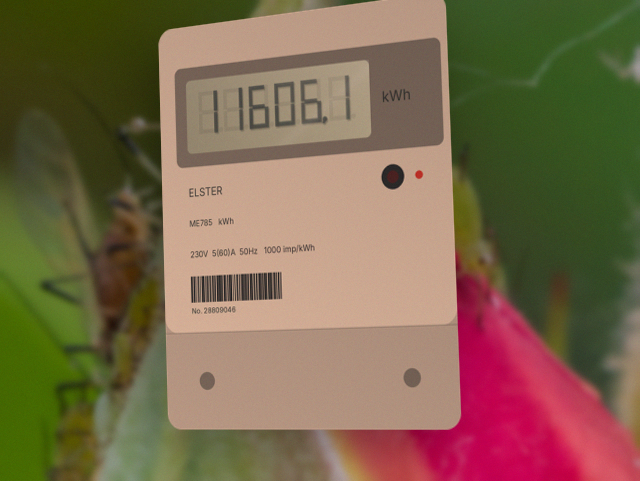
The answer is 11606.1 kWh
